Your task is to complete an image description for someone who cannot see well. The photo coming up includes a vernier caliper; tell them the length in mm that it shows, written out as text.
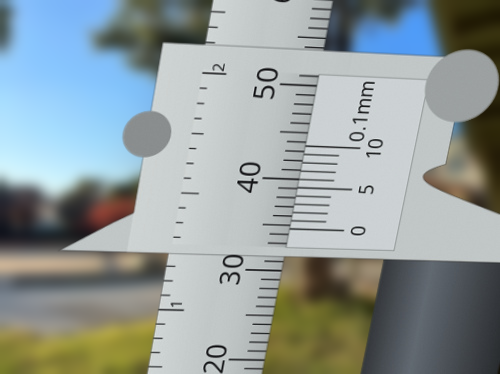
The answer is 34.6 mm
